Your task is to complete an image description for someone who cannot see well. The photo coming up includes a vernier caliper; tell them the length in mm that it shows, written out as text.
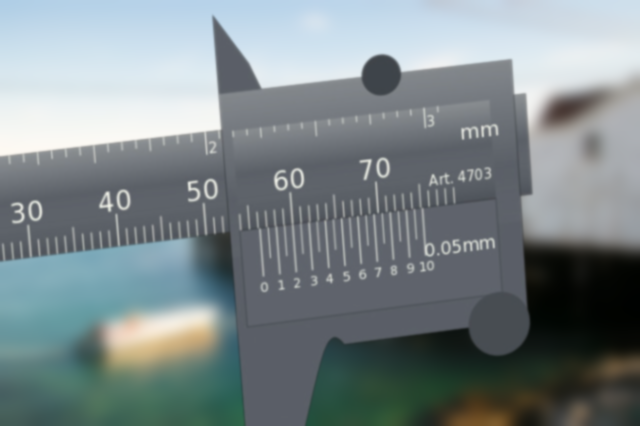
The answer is 56.2 mm
